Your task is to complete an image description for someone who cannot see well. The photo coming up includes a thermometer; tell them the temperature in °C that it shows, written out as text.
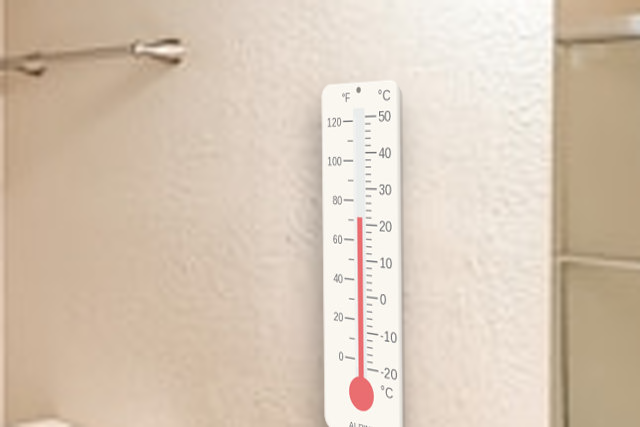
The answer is 22 °C
